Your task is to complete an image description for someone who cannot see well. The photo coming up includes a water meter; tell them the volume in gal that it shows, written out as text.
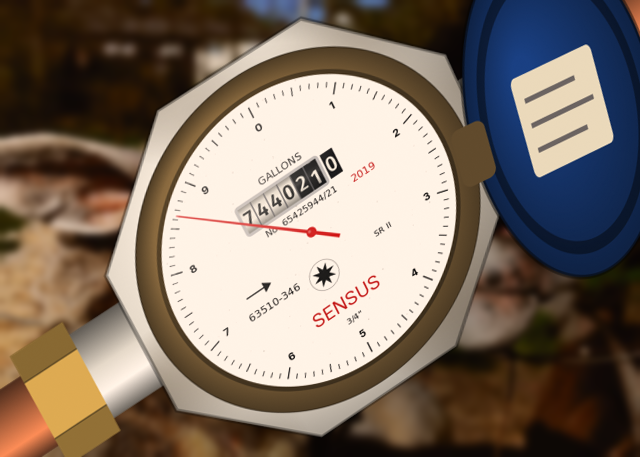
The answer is 7440208.6 gal
